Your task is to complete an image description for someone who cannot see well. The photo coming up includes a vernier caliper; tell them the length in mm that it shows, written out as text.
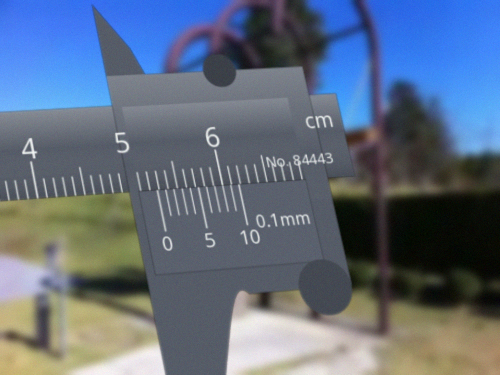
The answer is 52.8 mm
